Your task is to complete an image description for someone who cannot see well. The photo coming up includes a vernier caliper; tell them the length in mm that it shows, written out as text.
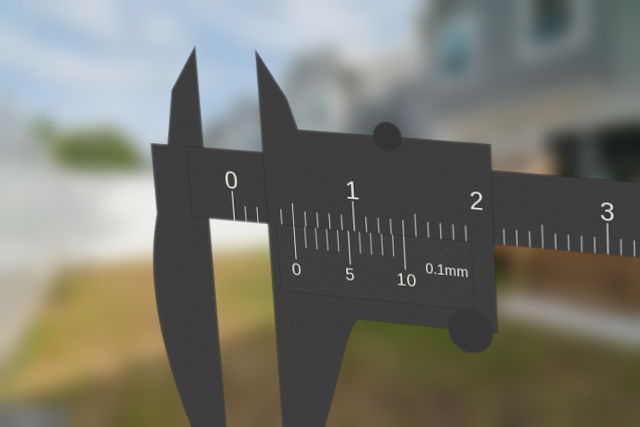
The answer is 5.0 mm
